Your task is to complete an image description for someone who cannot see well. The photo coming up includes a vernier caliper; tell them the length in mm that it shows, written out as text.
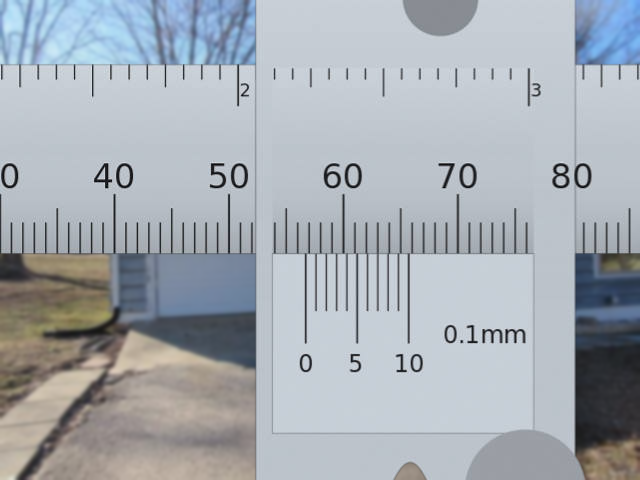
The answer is 56.7 mm
